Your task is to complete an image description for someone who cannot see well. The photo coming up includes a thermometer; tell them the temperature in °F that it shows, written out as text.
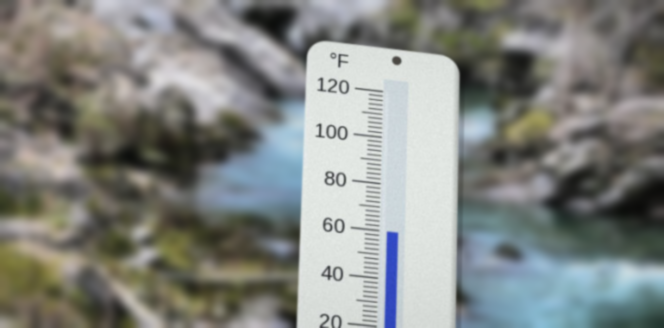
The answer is 60 °F
